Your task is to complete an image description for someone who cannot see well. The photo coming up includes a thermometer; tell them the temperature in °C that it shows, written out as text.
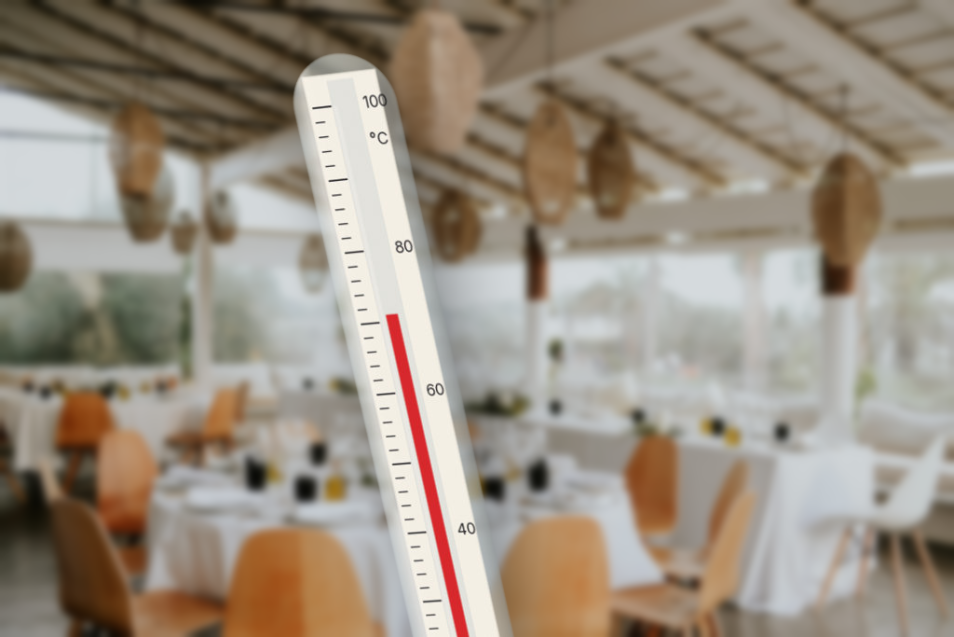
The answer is 71 °C
